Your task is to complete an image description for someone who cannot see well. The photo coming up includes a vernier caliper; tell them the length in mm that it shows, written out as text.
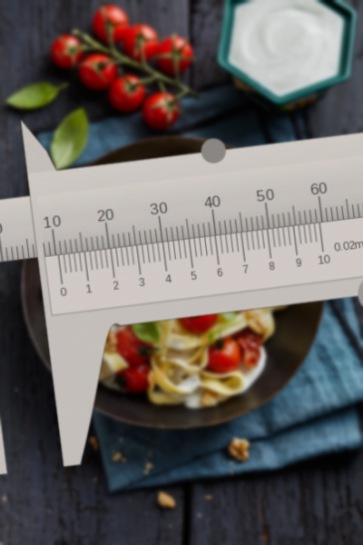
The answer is 10.5 mm
